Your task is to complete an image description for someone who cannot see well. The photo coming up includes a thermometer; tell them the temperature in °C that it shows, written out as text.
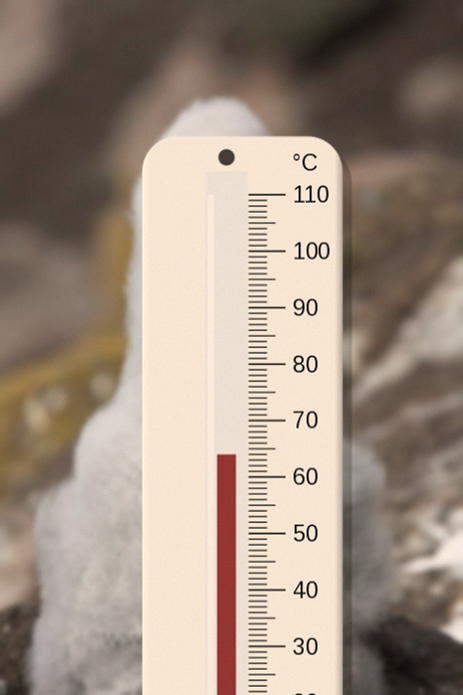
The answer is 64 °C
